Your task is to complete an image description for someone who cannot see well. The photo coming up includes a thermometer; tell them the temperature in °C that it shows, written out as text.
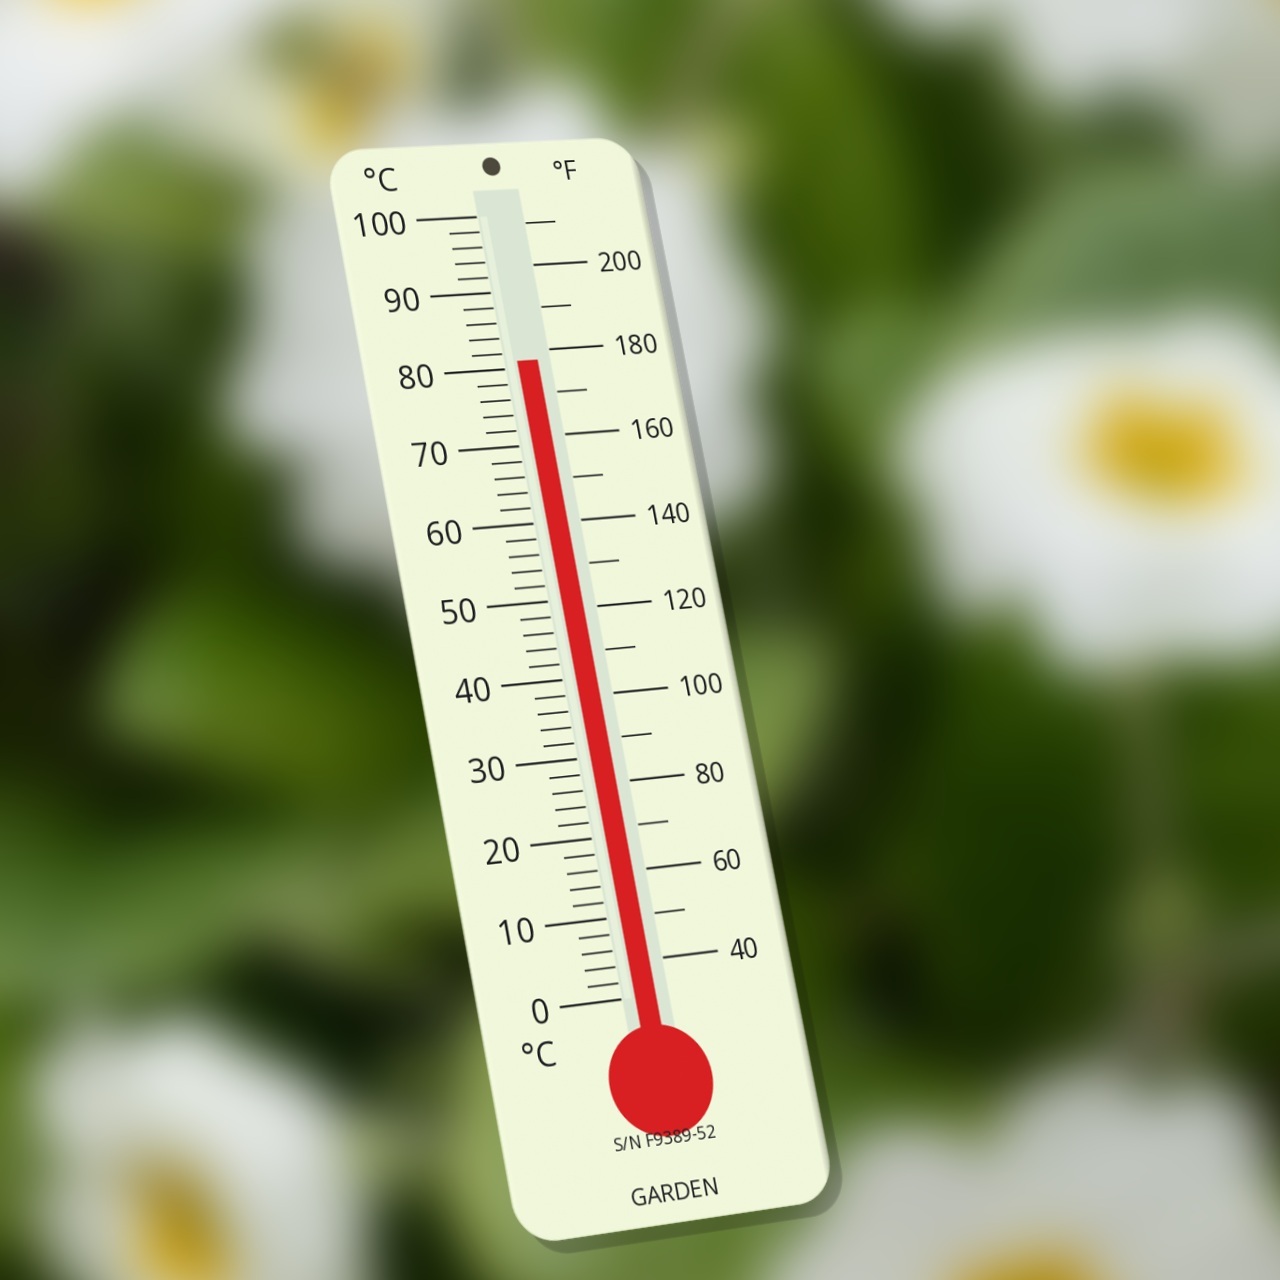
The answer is 81 °C
